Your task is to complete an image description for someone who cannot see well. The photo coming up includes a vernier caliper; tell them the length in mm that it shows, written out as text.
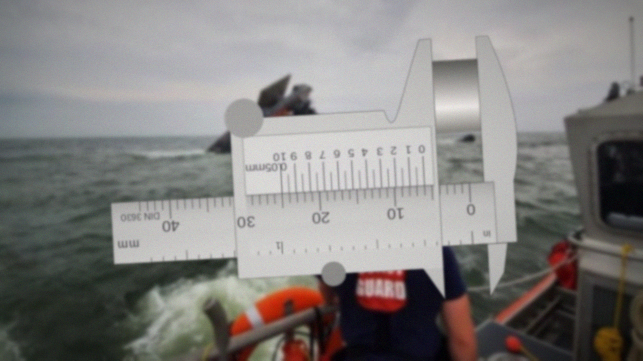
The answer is 6.0 mm
